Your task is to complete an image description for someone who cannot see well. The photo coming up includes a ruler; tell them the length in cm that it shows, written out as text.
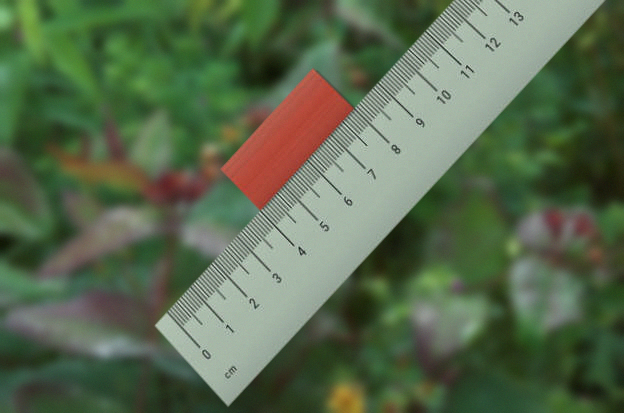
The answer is 4 cm
